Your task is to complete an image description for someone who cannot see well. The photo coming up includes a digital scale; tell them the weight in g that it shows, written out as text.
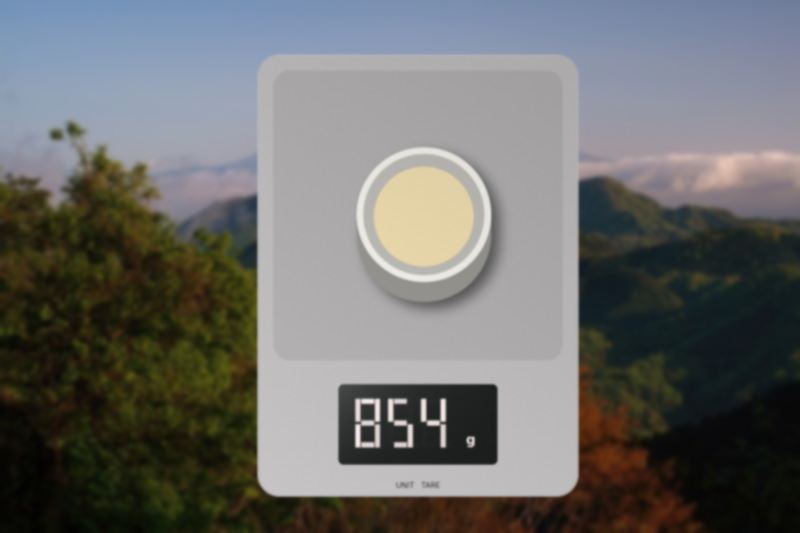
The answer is 854 g
